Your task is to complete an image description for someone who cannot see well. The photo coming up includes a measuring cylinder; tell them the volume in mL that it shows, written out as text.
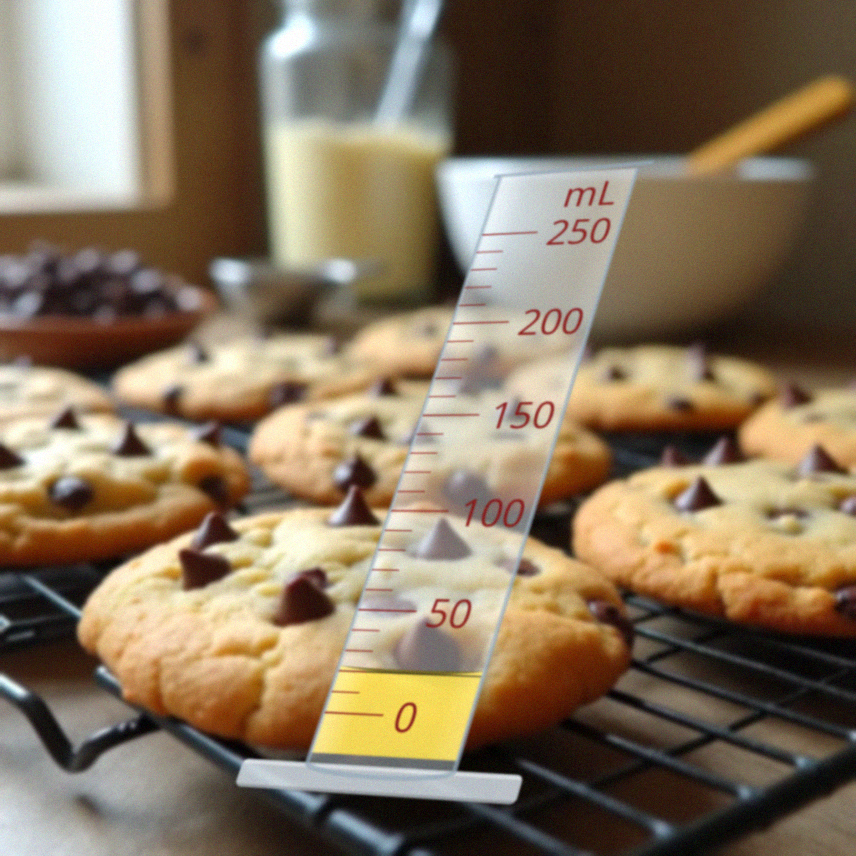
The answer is 20 mL
